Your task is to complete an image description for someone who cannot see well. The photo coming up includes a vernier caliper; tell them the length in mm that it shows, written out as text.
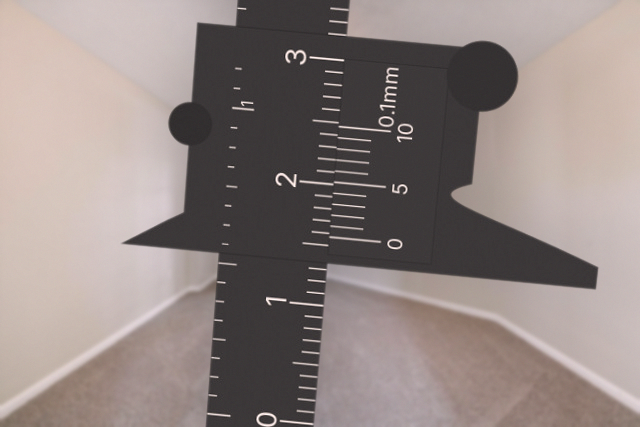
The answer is 15.7 mm
